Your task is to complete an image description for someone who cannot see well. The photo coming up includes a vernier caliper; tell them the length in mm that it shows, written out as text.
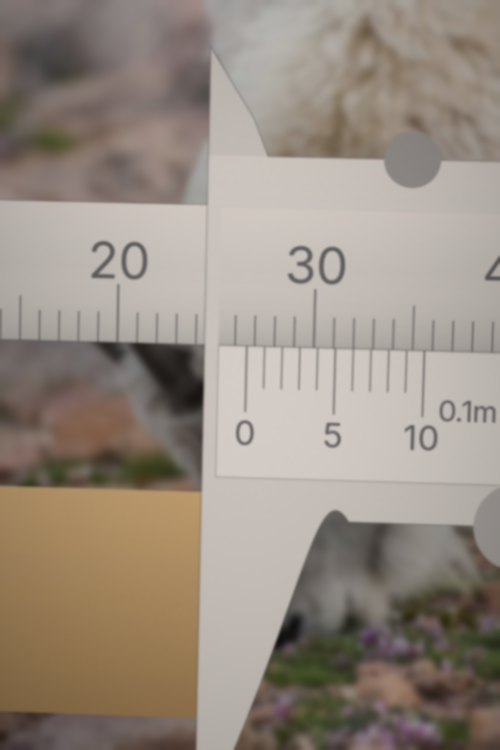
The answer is 26.6 mm
